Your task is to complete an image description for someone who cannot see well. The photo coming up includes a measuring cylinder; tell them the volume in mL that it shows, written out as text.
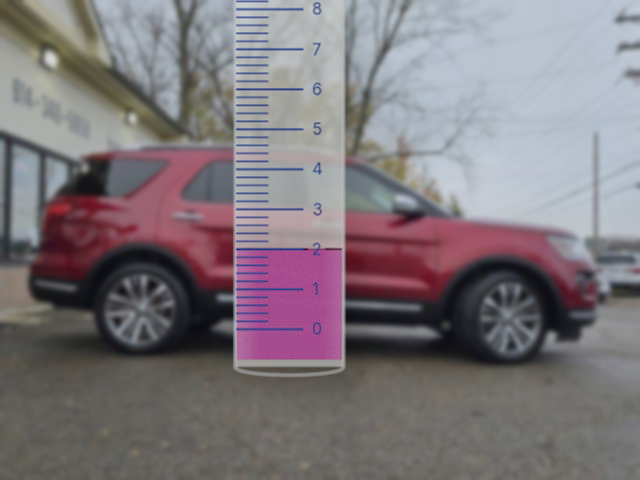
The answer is 2 mL
